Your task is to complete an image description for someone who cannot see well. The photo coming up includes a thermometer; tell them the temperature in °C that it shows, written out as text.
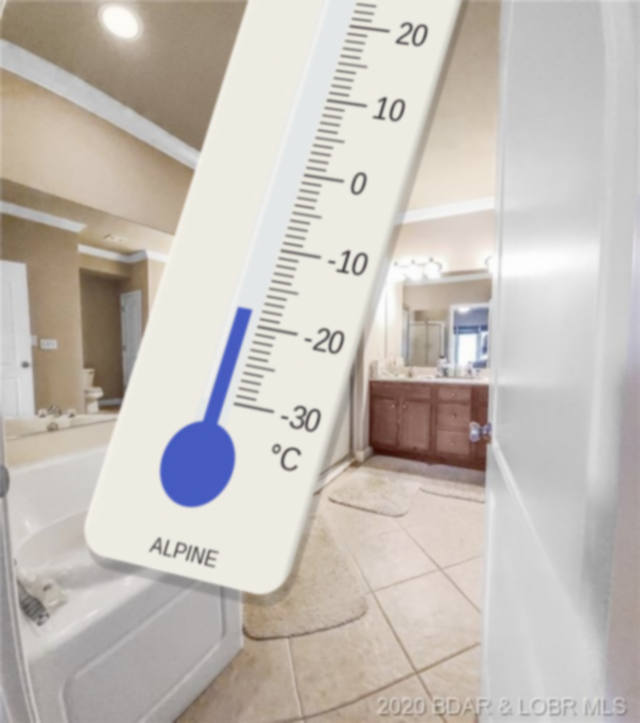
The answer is -18 °C
